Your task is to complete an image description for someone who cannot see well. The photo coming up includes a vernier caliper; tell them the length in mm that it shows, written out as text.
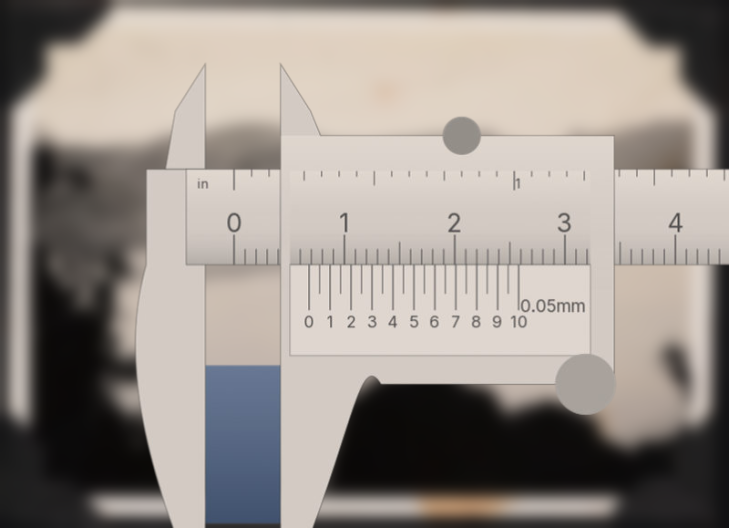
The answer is 6.8 mm
